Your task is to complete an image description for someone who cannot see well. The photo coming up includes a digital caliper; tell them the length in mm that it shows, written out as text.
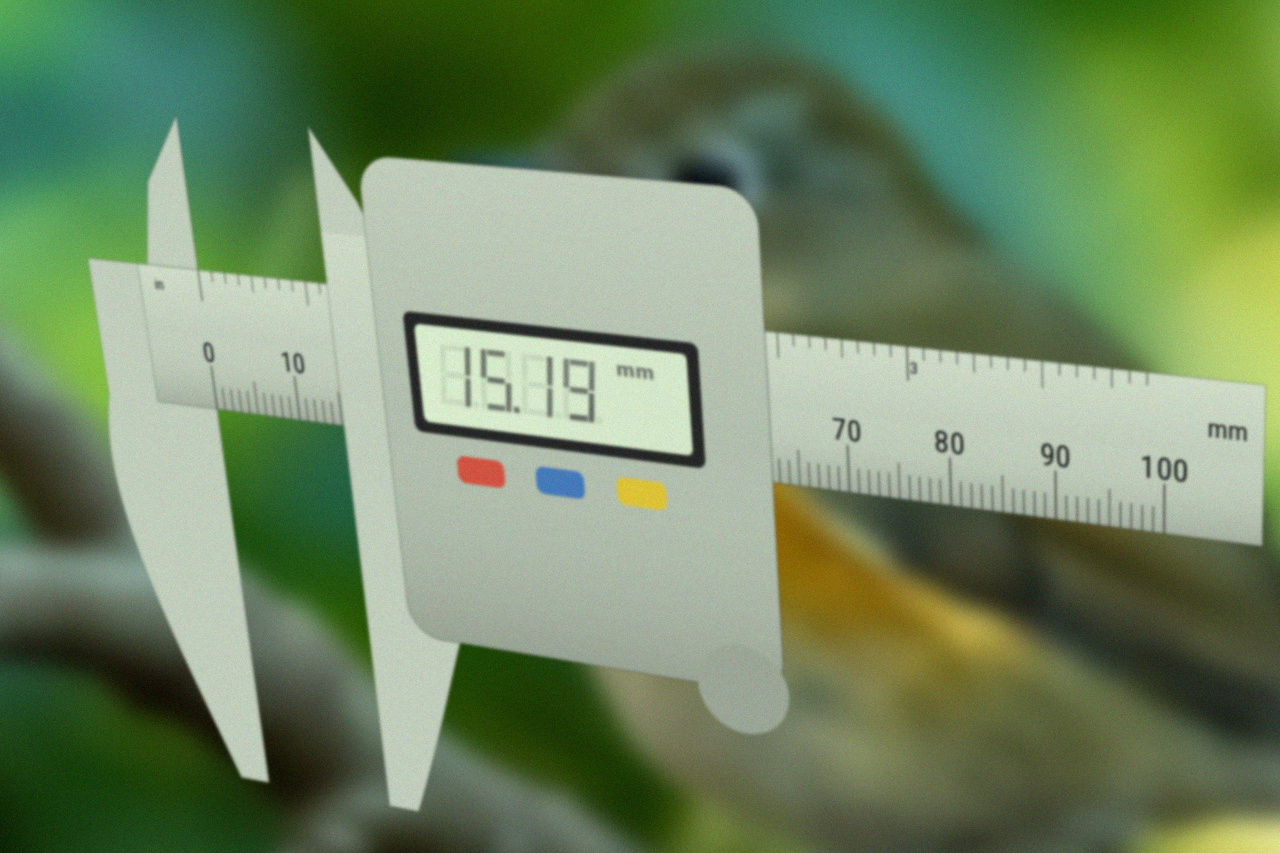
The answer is 15.19 mm
